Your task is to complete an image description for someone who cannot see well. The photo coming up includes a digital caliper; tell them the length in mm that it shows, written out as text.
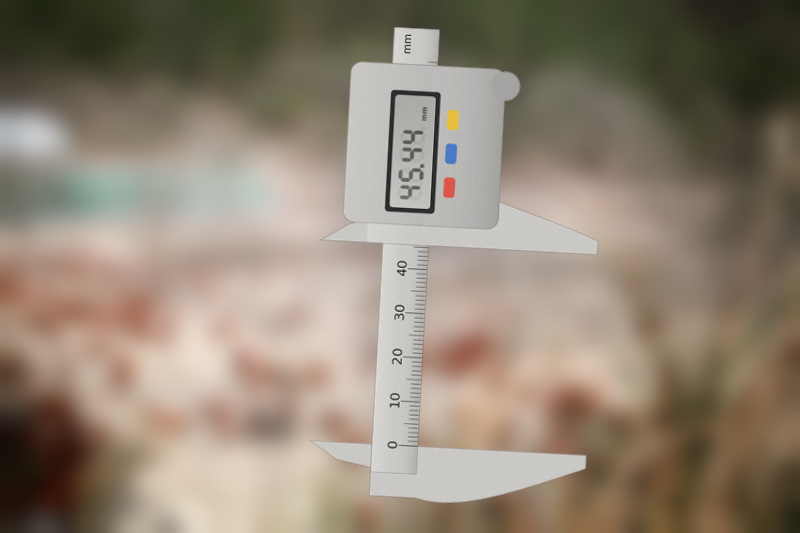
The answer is 45.44 mm
